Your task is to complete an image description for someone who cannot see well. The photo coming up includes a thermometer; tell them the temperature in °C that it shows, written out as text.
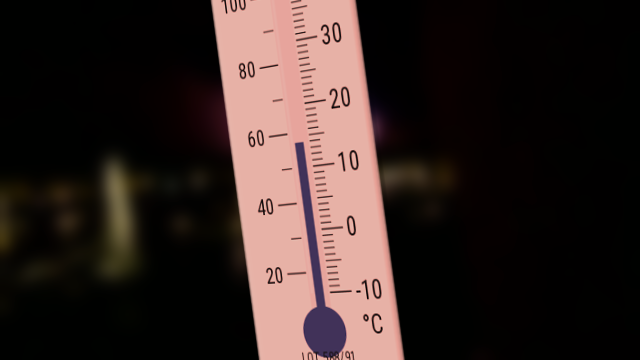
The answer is 14 °C
